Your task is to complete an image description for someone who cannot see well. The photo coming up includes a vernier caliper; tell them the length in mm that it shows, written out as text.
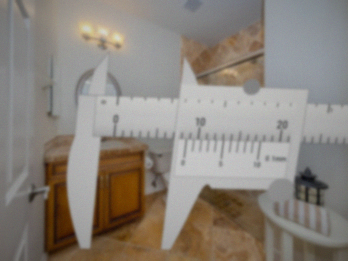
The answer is 8.6 mm
